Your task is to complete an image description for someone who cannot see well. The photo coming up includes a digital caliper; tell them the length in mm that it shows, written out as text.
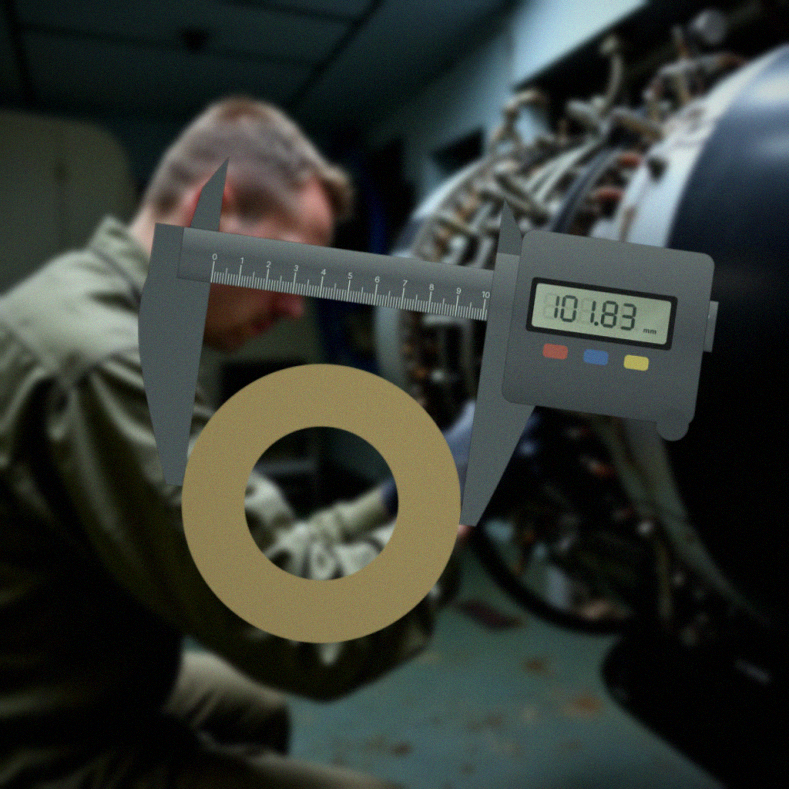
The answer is 101.83 mm
